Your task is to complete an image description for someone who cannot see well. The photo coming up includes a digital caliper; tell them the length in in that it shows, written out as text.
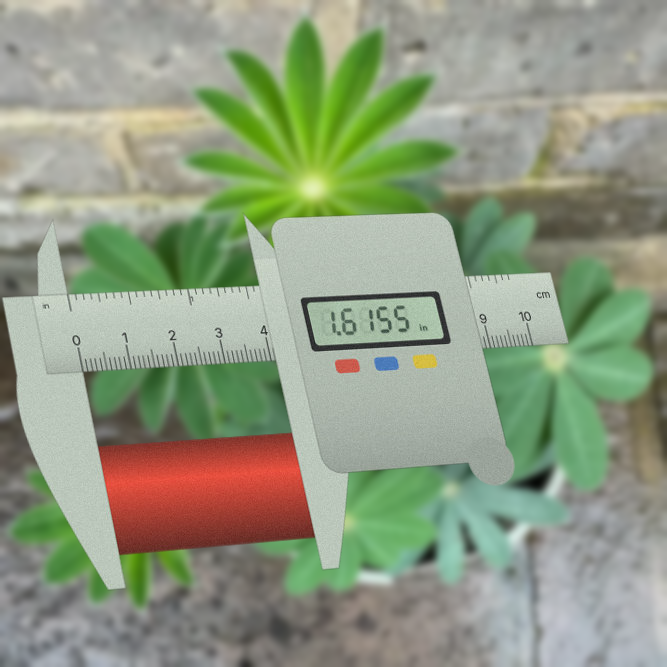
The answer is 1.6155 in
